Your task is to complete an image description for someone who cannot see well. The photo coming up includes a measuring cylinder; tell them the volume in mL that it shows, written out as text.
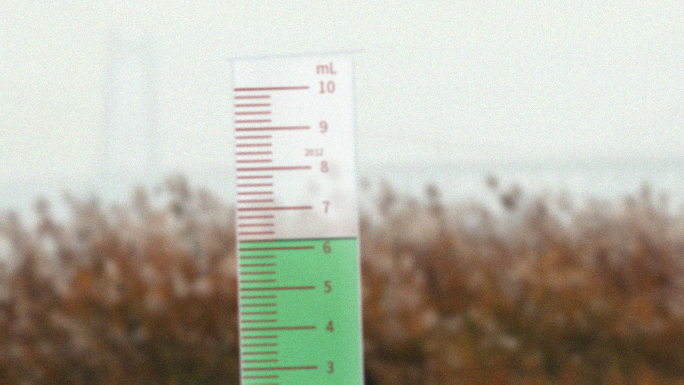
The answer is 6.2 mL
